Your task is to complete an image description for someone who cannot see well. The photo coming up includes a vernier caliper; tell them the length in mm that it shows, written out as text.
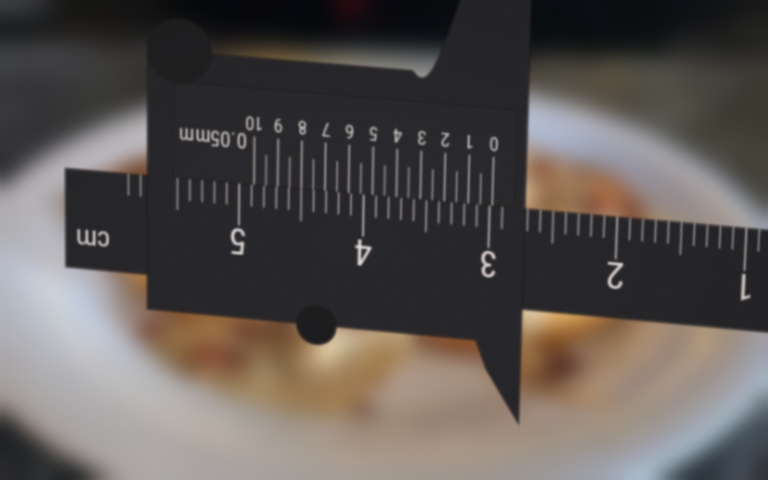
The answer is 29.8 mm
